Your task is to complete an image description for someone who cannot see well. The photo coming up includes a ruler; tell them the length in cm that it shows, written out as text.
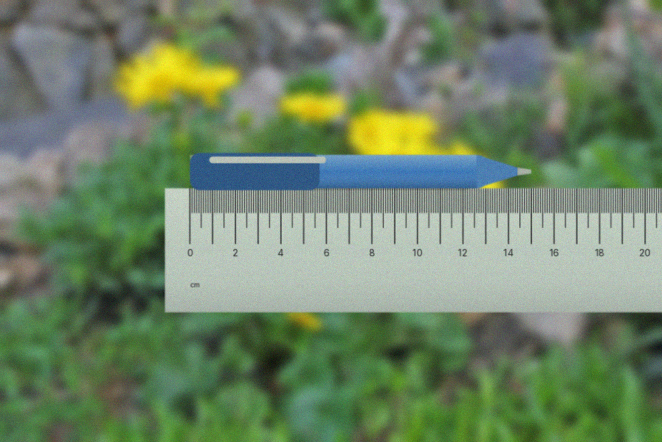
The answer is 15 cm
